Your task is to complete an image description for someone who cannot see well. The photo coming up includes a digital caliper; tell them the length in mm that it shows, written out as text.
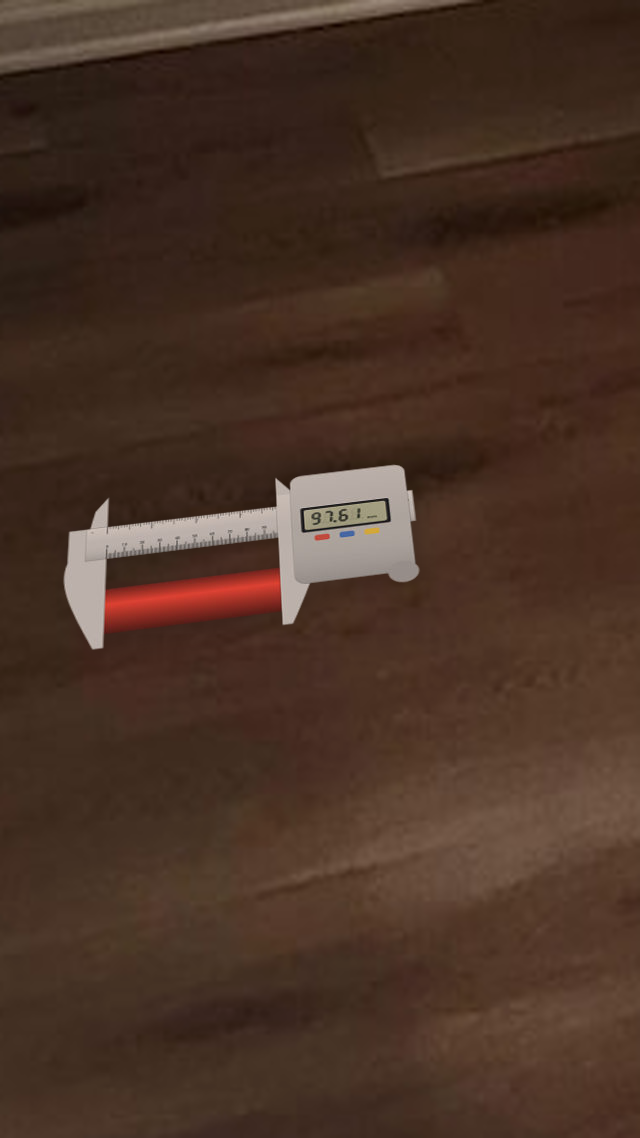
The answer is 97.61 mm
